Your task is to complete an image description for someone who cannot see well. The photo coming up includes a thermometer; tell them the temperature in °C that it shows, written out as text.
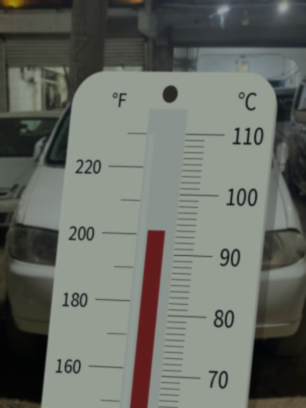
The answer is 94 °C
